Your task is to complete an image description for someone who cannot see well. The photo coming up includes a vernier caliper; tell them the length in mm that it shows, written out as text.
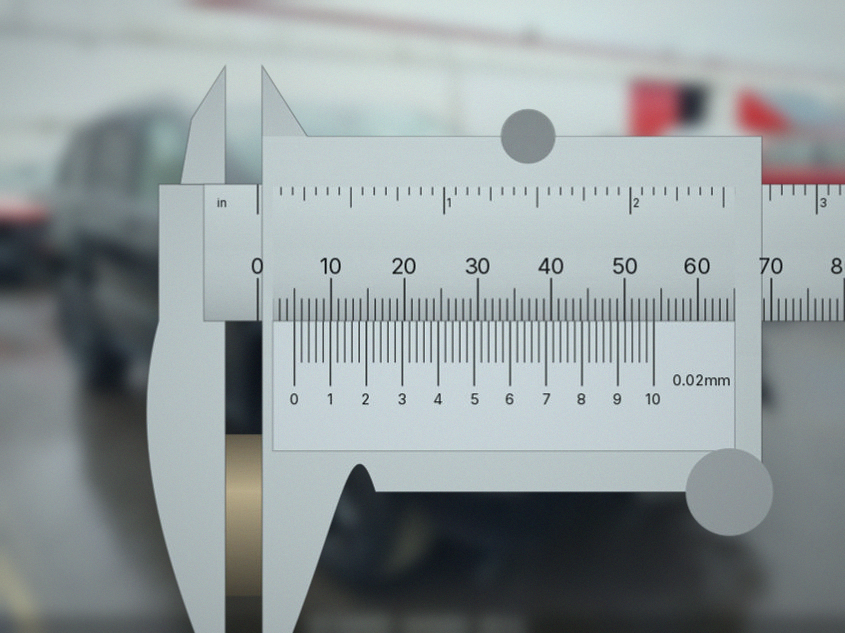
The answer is 5.0 mm
